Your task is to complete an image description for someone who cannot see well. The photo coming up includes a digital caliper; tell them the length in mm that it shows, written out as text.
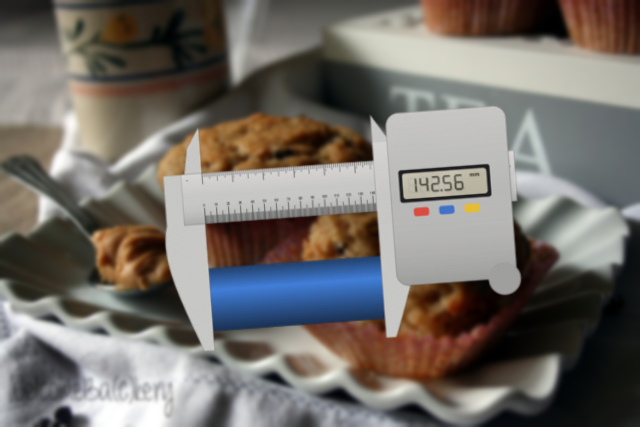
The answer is 142.56 mm
